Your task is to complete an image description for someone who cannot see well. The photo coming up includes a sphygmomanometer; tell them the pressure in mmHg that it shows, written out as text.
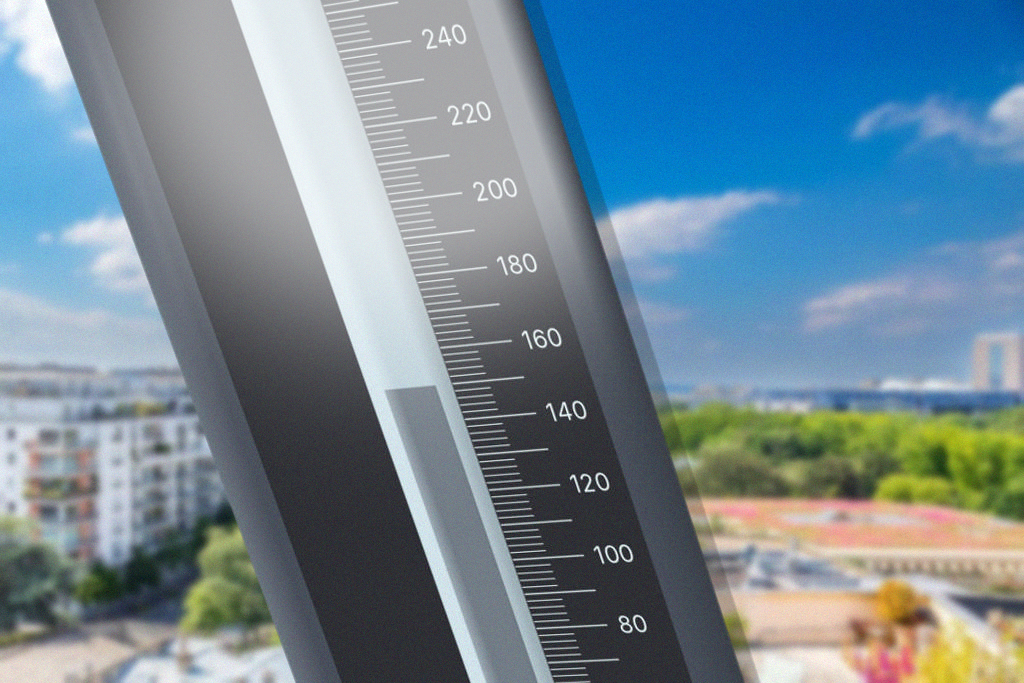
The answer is 150 mmHg
